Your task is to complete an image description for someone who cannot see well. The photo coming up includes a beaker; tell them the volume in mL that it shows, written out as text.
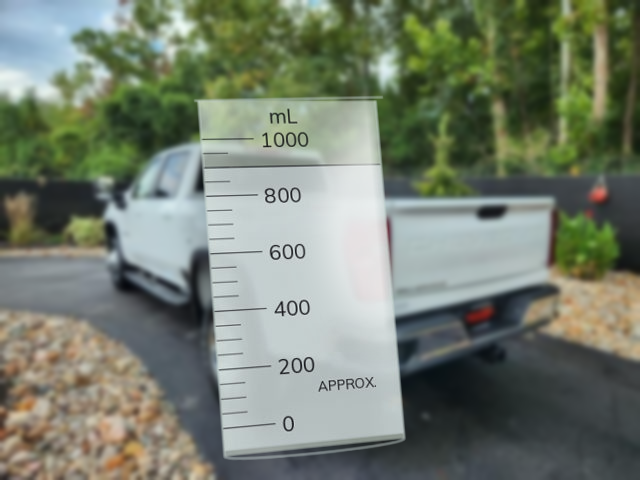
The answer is 900 mL
